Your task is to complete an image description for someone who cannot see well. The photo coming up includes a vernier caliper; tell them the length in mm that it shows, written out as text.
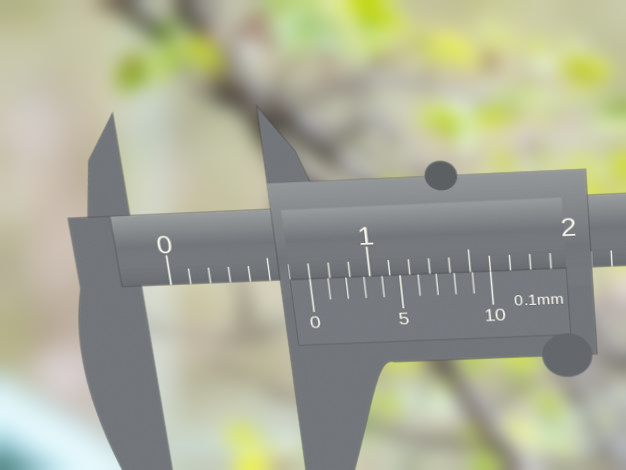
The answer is 7.0 mm
